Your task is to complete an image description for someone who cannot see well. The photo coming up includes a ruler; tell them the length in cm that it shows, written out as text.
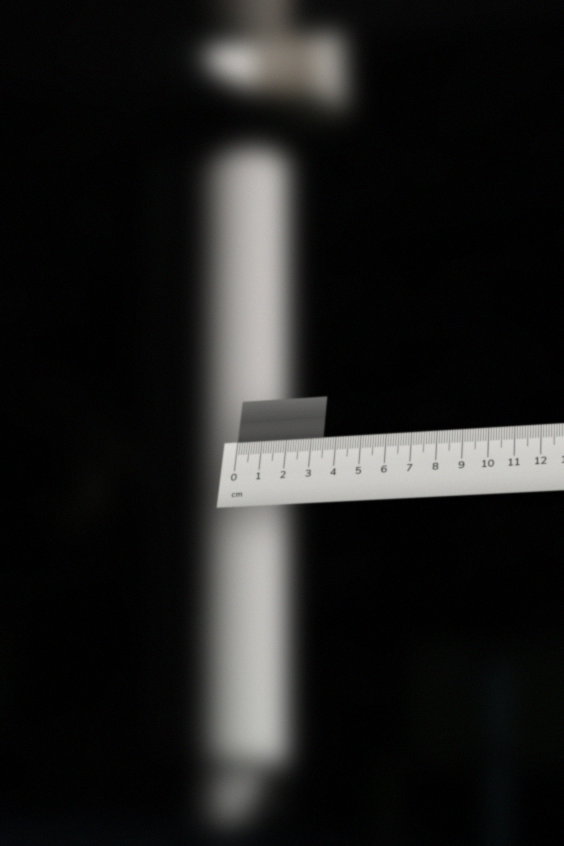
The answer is 3.5 cm
